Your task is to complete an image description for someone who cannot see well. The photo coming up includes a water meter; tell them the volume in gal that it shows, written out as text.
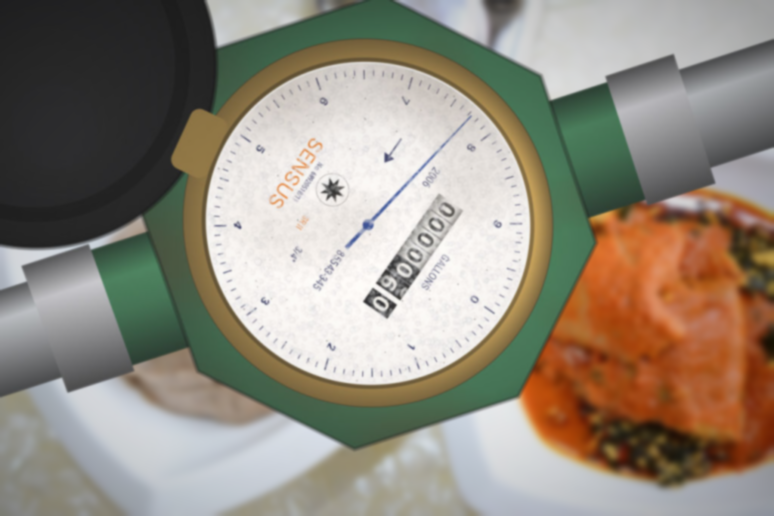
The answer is 57.7 gal
